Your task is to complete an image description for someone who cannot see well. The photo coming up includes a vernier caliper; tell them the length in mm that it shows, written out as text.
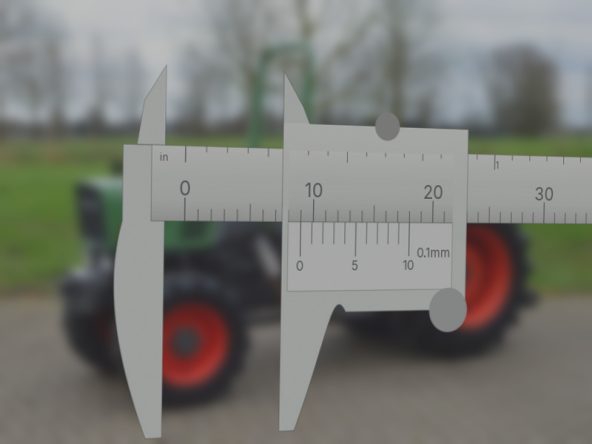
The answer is 9.0 mm
